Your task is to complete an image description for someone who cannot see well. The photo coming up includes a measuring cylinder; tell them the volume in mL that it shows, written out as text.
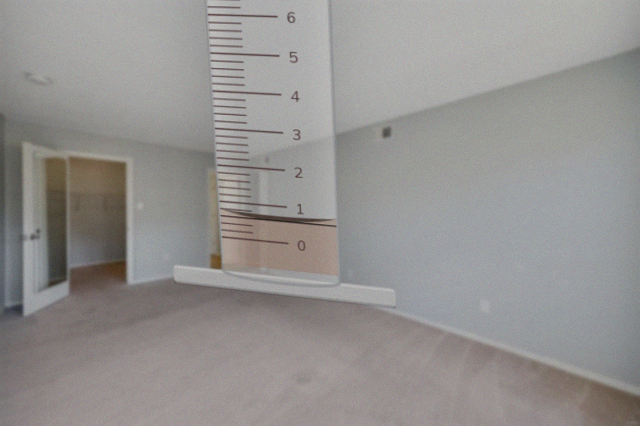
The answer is 0.6 mL
